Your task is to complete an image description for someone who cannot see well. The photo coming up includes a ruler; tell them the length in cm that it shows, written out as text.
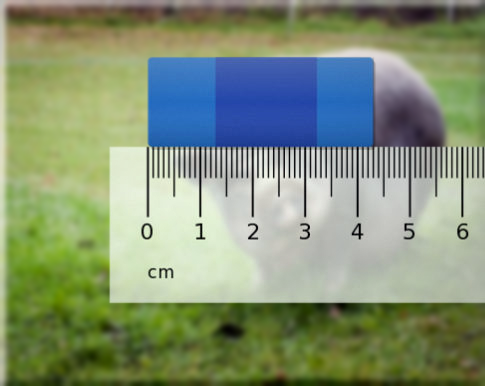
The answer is 4.3 cm
